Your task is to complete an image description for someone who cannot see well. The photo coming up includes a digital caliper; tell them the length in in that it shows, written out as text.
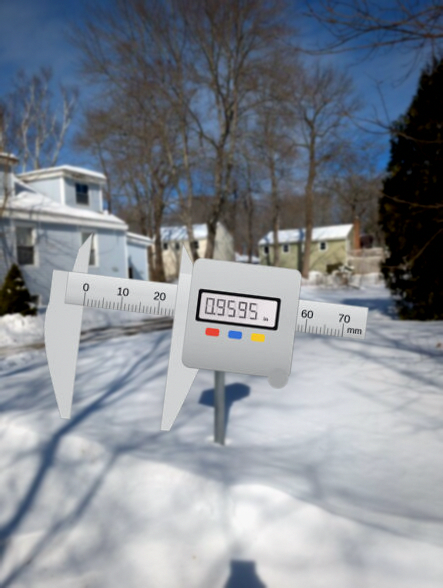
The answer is 0.9595 in
